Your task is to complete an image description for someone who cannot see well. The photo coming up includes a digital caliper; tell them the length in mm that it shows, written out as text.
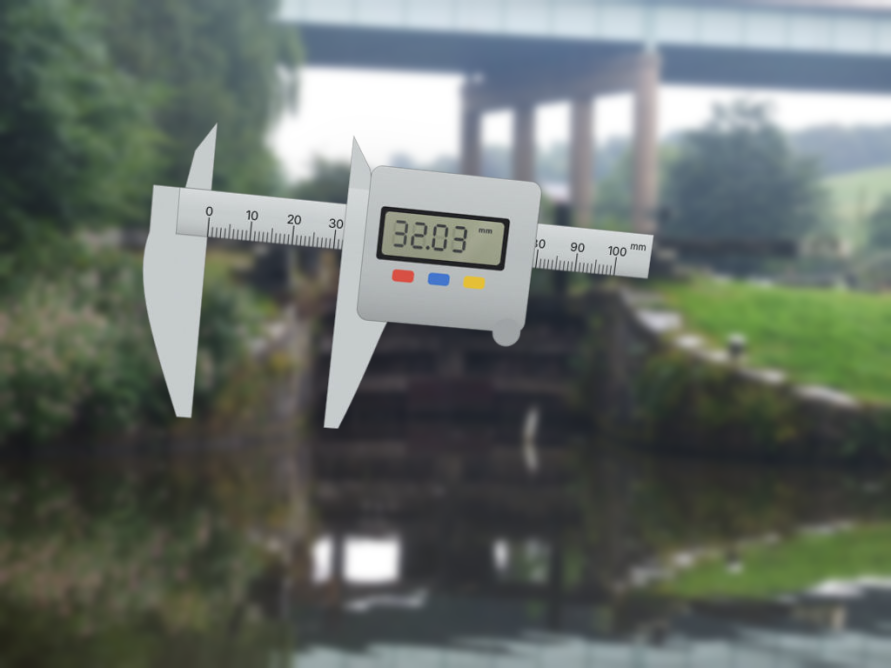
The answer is 32.03 mm
